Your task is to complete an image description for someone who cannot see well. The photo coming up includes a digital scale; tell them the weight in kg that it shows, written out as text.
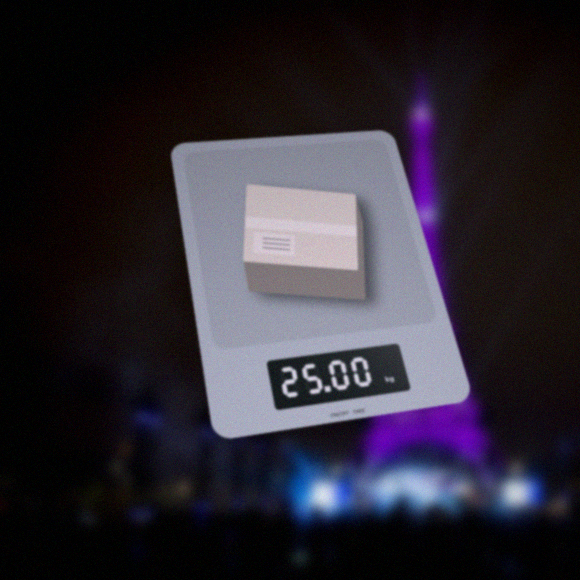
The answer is 25.00 kg
